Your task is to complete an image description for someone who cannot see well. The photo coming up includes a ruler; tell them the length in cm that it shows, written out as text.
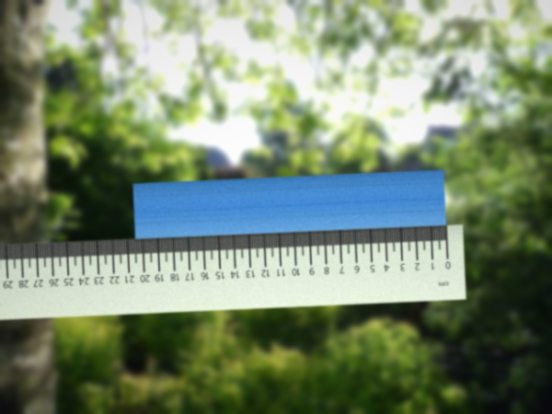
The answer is 20.5 cm
